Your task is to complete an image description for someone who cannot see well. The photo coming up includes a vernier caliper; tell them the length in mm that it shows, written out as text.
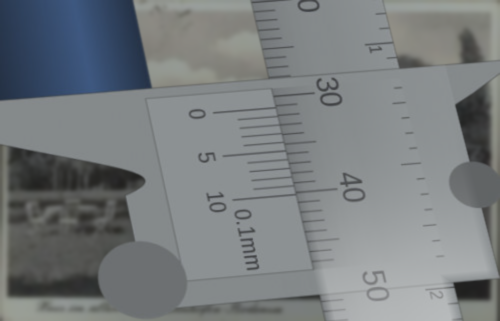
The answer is 31.2 mm
